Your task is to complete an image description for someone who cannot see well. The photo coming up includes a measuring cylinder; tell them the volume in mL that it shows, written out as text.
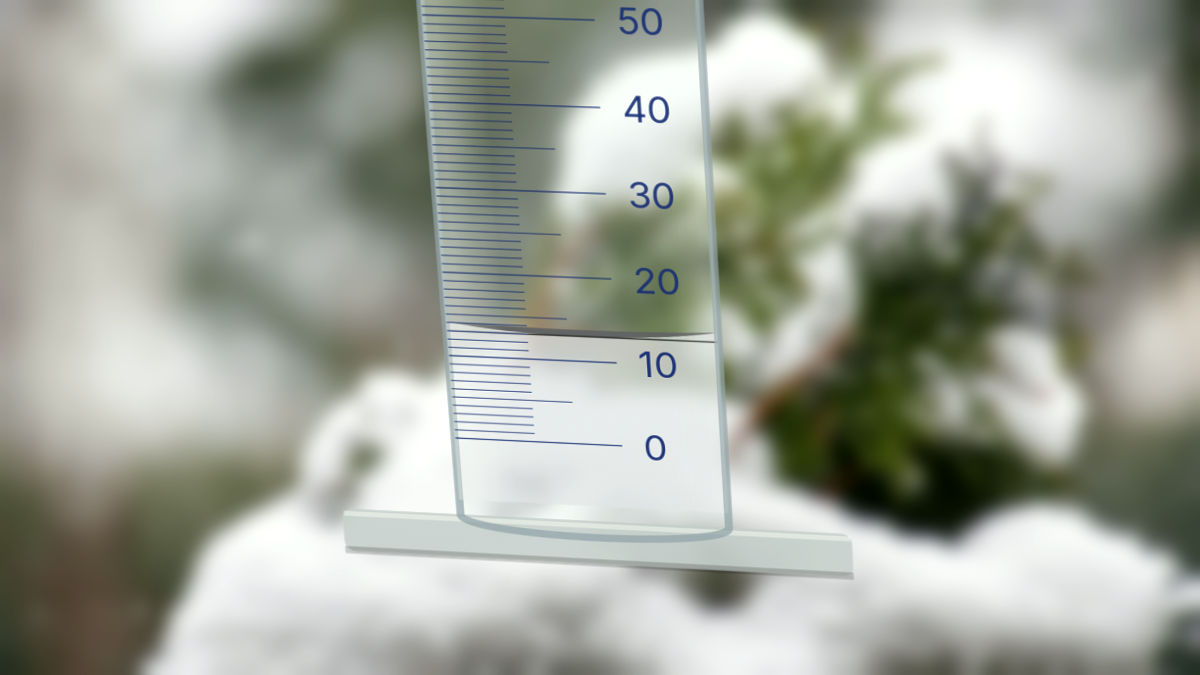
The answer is 13 mL
